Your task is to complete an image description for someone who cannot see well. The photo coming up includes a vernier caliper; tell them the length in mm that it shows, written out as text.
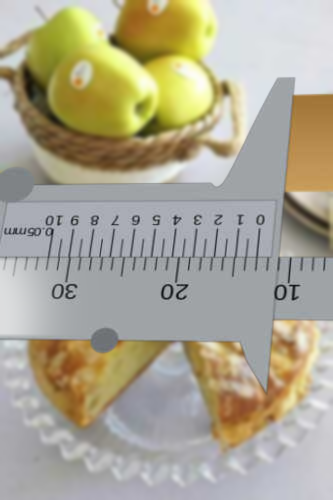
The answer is 13.0 mm
